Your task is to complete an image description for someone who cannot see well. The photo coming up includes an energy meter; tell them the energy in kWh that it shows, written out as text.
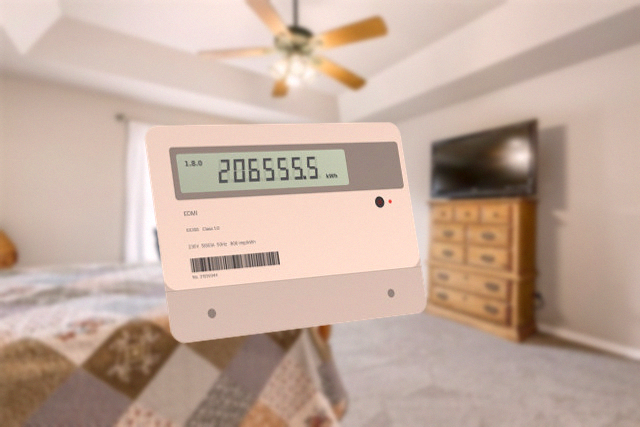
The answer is 206555.5 kWh
